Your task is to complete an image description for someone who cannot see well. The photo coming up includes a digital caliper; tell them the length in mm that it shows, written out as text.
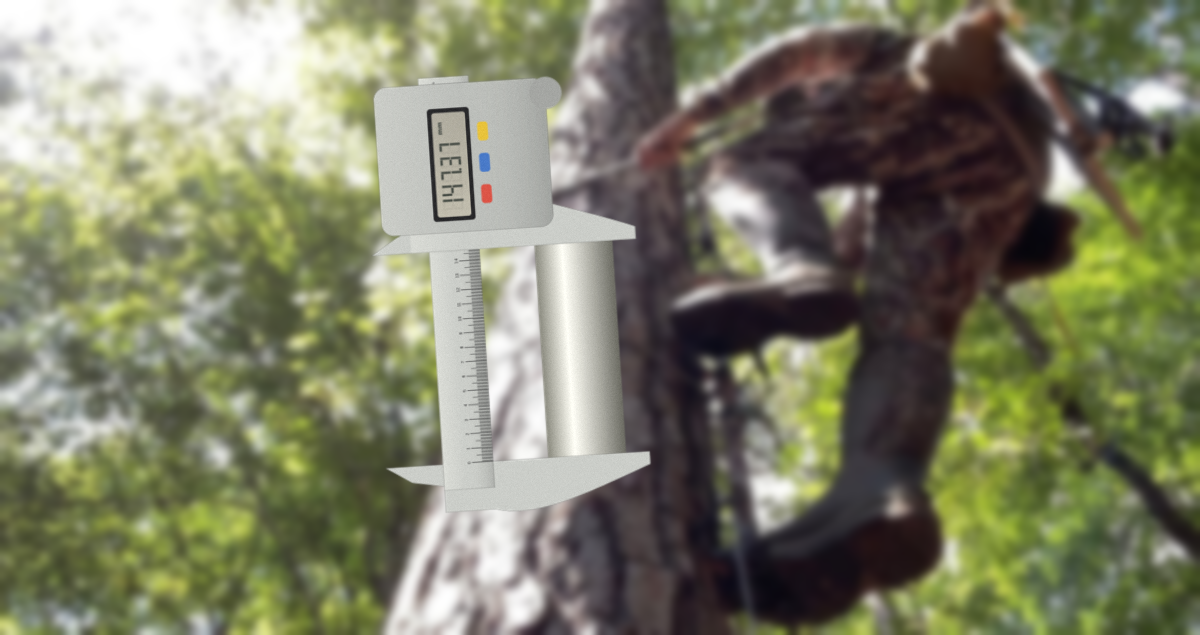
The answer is 147.37 mm
